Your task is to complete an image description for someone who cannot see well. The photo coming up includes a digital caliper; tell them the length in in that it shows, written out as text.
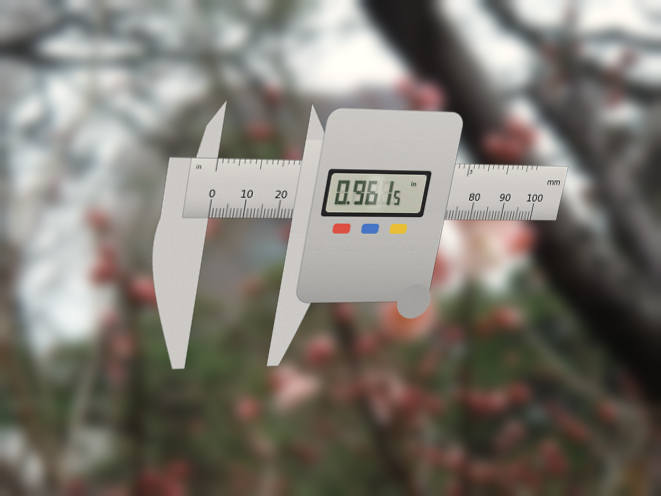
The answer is 0.9615 in
